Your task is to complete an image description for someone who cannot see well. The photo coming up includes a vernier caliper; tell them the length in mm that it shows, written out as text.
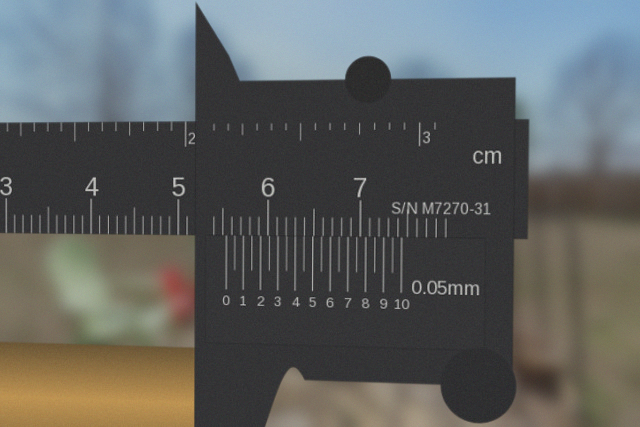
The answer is 55.4 mm
